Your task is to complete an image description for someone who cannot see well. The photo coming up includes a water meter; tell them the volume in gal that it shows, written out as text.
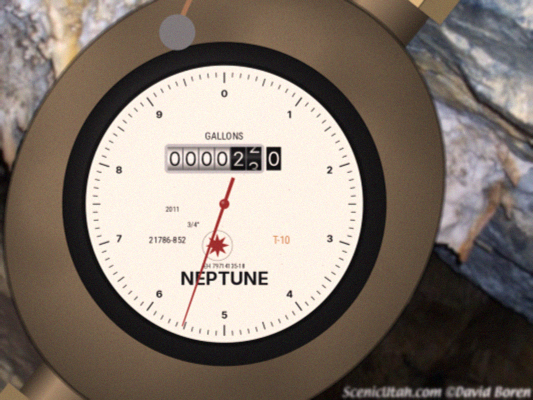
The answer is 225.5 gal
